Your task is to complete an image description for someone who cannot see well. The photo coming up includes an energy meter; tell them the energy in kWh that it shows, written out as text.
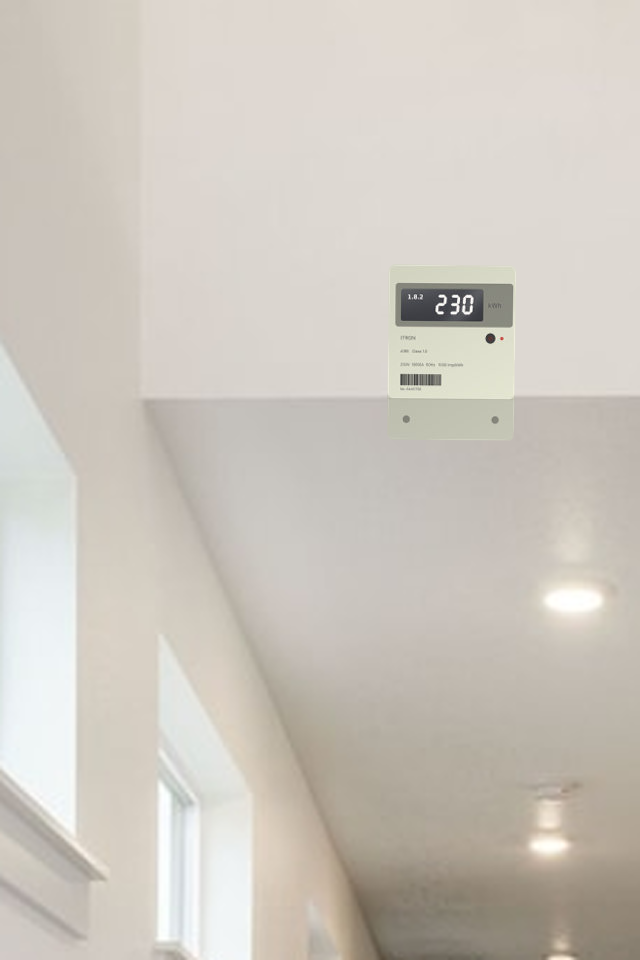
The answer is 230 kWh
